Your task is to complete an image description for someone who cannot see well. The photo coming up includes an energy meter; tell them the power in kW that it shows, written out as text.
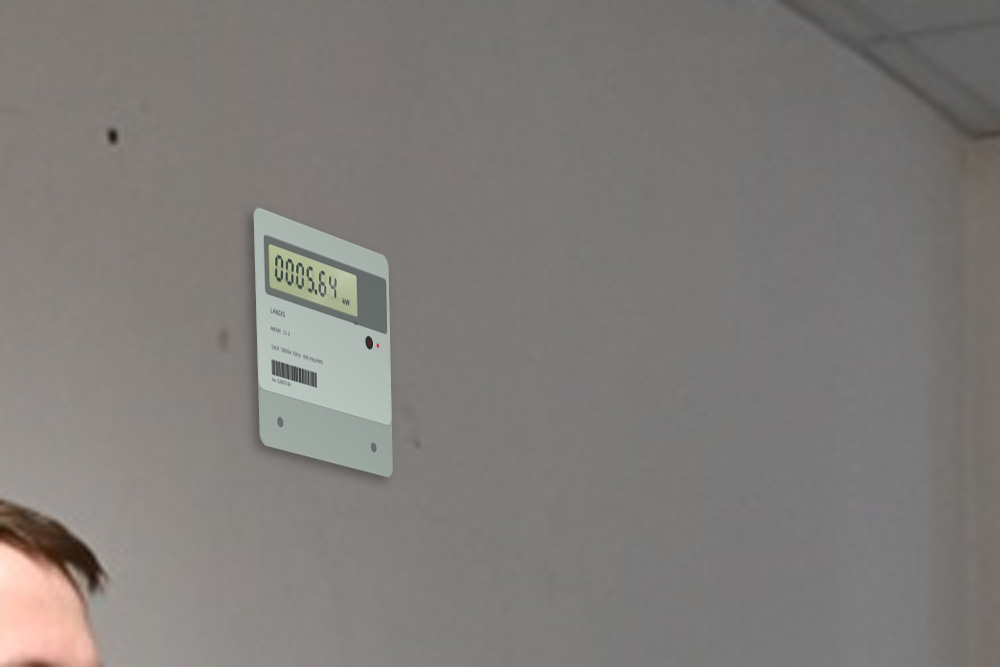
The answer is 5.64 kW
